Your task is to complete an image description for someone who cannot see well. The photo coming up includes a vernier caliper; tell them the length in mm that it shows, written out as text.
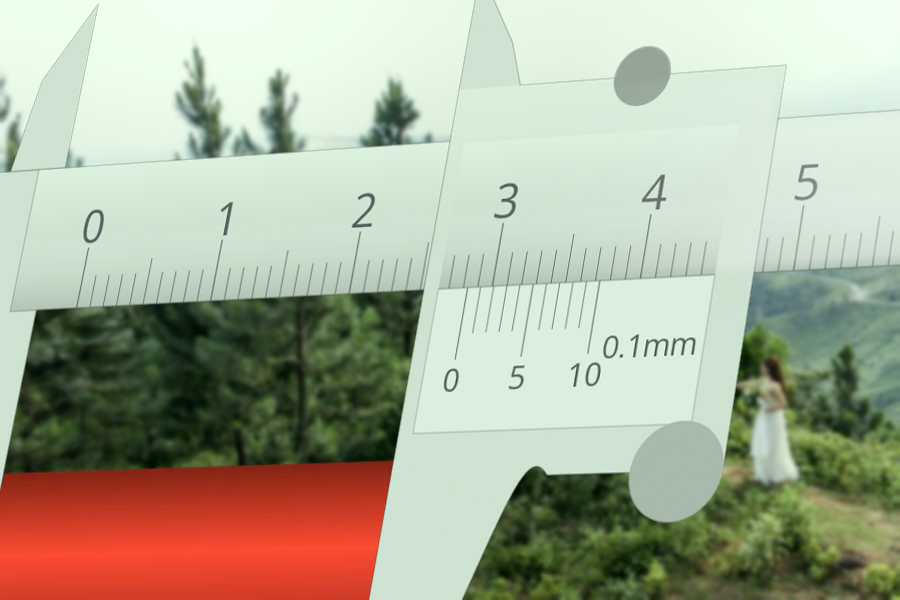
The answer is 28.3 mm
